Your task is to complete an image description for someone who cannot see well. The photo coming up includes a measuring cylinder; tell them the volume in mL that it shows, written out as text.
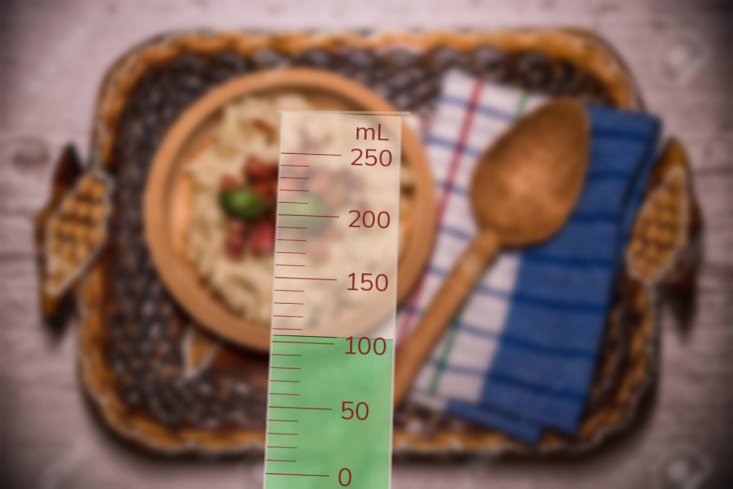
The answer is 105 mL
